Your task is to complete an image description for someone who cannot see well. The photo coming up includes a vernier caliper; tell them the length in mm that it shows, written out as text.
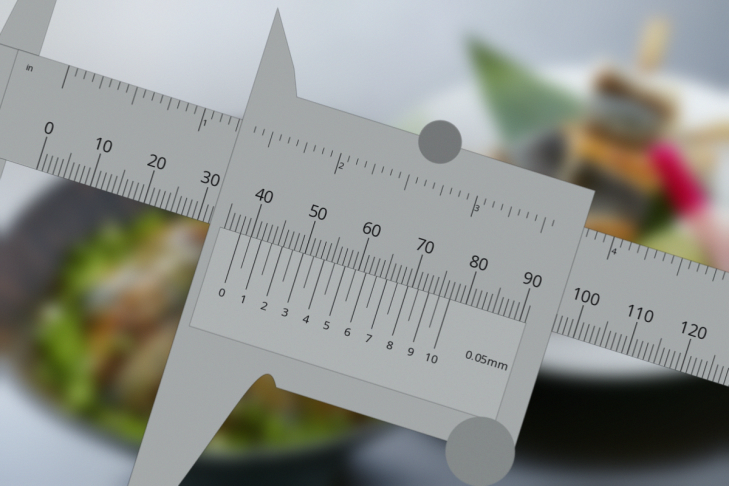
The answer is 38.0 mm
